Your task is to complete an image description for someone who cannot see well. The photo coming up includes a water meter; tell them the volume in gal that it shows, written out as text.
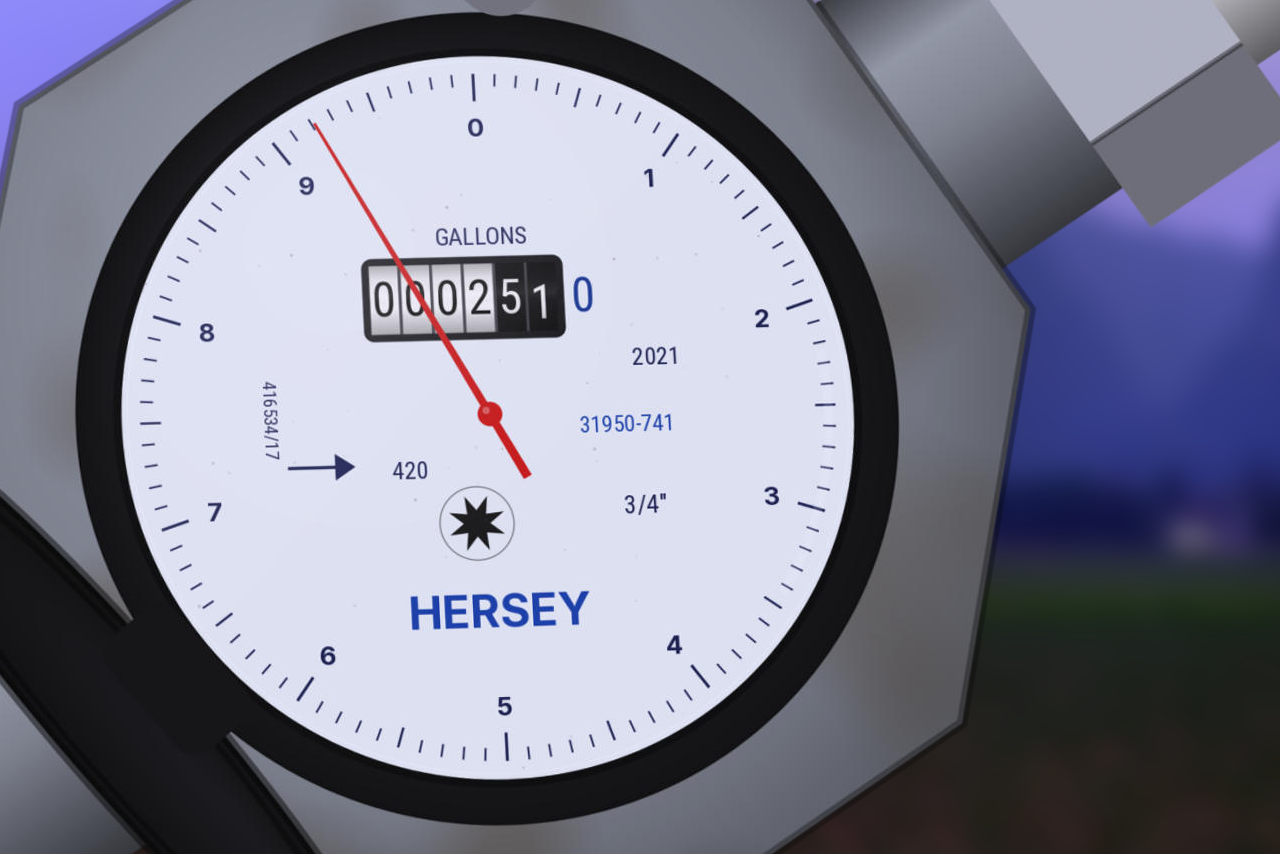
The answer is 2509.2 gal
